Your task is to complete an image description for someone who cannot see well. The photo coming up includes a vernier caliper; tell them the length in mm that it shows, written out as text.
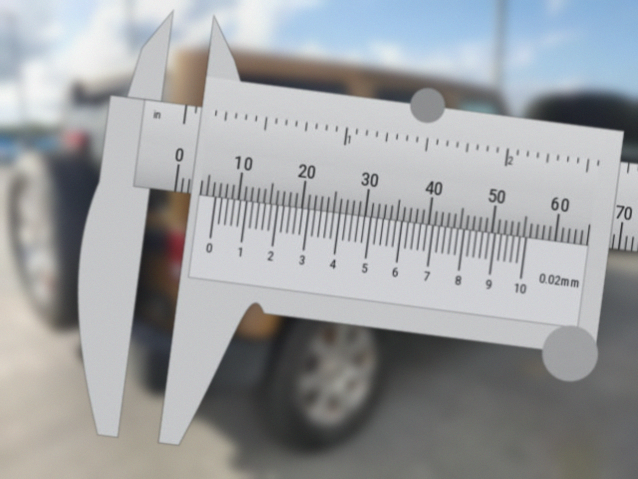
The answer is 6.4 mm
